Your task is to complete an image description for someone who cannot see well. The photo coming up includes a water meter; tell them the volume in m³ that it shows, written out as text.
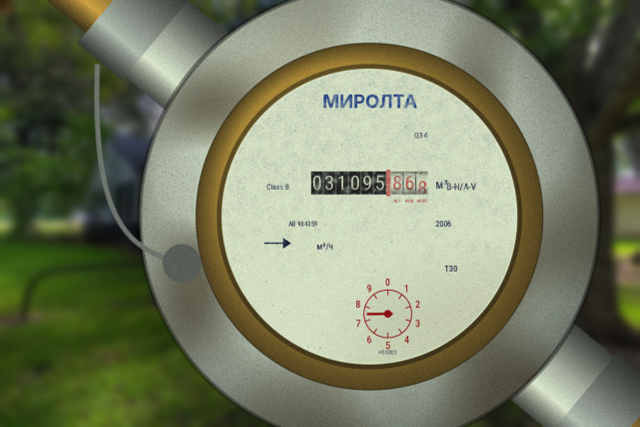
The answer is 31095.8677 m³
